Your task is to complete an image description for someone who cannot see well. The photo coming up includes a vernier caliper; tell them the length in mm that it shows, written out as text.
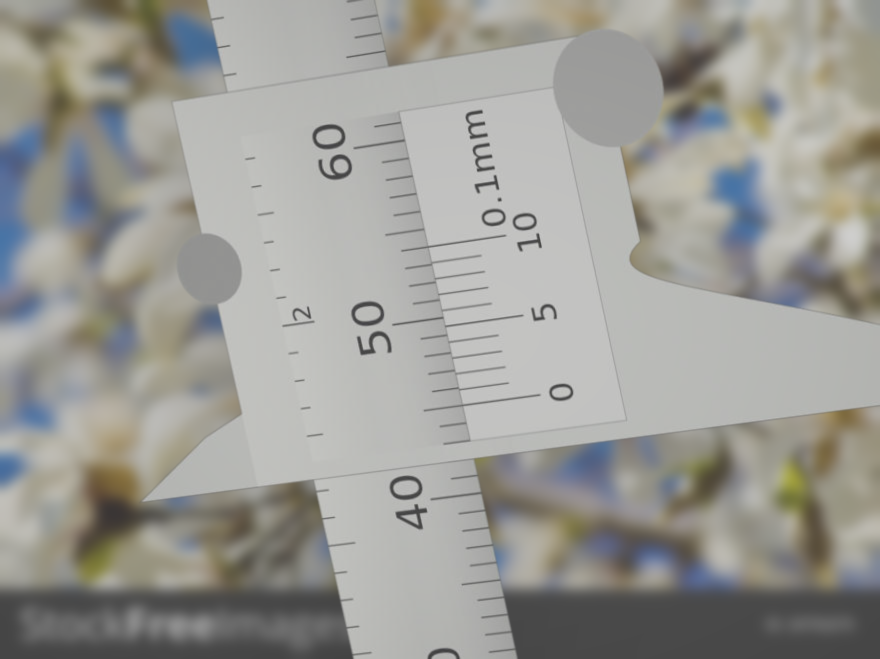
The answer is 45.0 mm
